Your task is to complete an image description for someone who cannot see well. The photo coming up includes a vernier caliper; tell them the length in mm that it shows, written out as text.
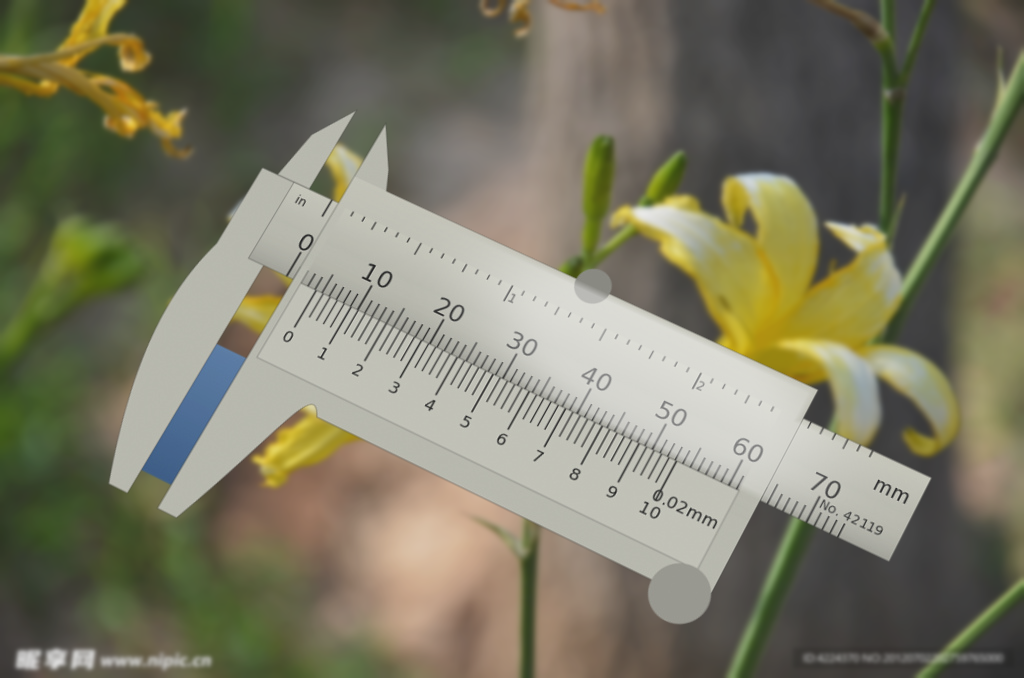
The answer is 4.2 mm
